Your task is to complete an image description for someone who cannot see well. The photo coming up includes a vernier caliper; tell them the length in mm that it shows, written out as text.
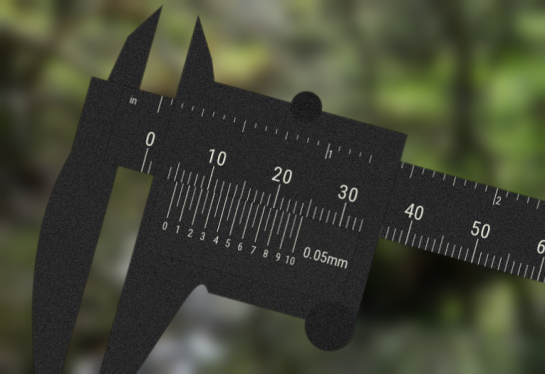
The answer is 5.4 mm
